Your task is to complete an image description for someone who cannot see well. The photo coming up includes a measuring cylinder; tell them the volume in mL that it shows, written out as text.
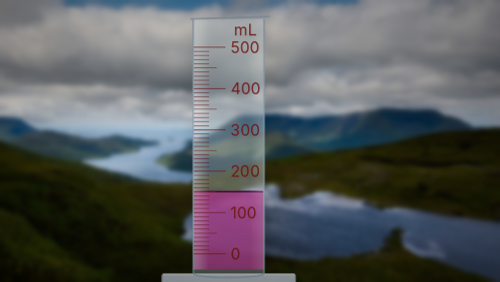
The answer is 150 mL
